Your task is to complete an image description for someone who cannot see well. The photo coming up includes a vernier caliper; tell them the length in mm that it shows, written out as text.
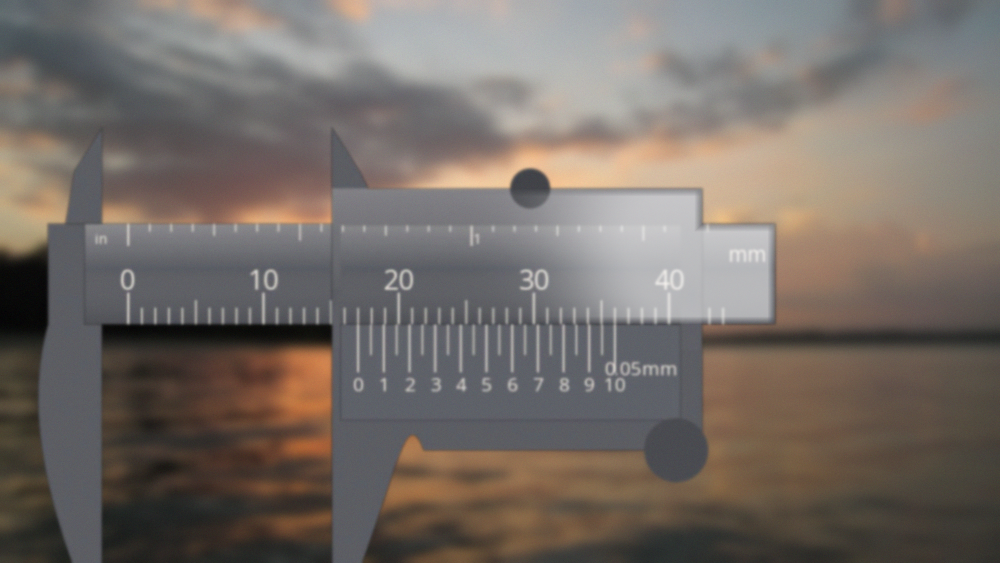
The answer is 17.0 mm
